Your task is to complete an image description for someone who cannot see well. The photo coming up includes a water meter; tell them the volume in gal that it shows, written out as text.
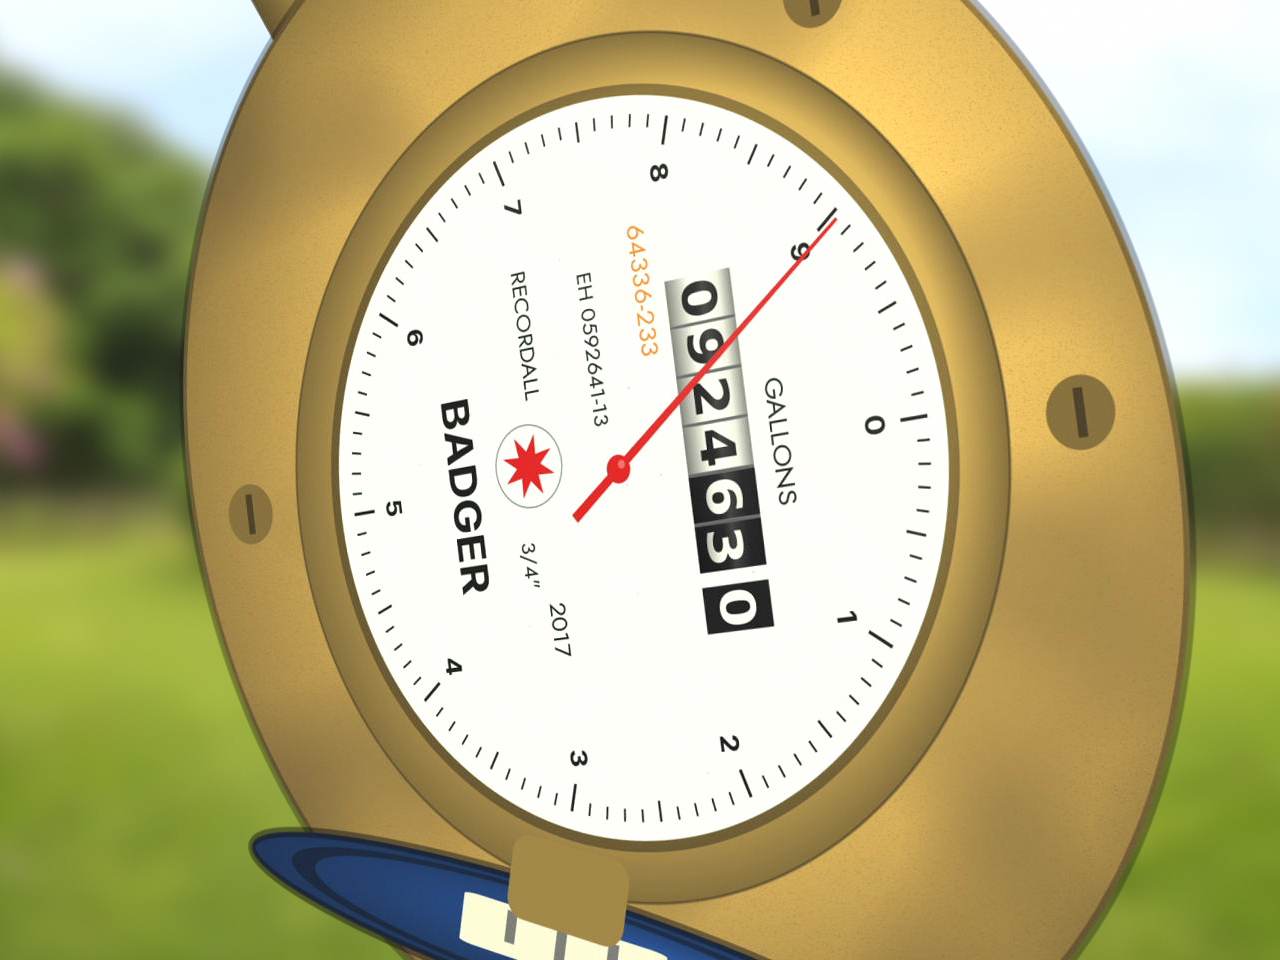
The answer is 924629.0 gal
